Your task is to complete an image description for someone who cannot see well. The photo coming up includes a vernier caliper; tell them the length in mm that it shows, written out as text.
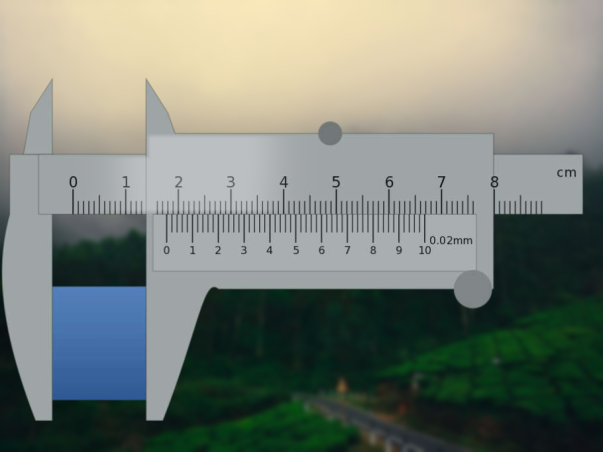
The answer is 17.8 mm
